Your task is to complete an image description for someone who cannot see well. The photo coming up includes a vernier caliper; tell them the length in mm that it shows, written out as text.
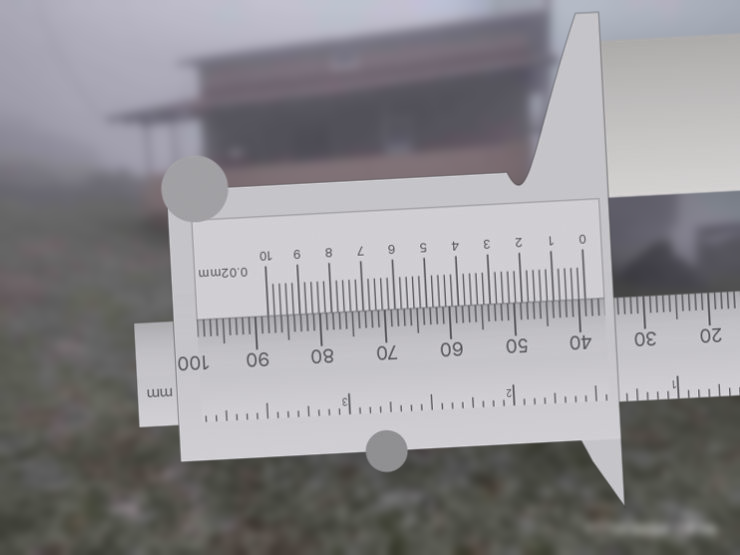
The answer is 39.0 mm
